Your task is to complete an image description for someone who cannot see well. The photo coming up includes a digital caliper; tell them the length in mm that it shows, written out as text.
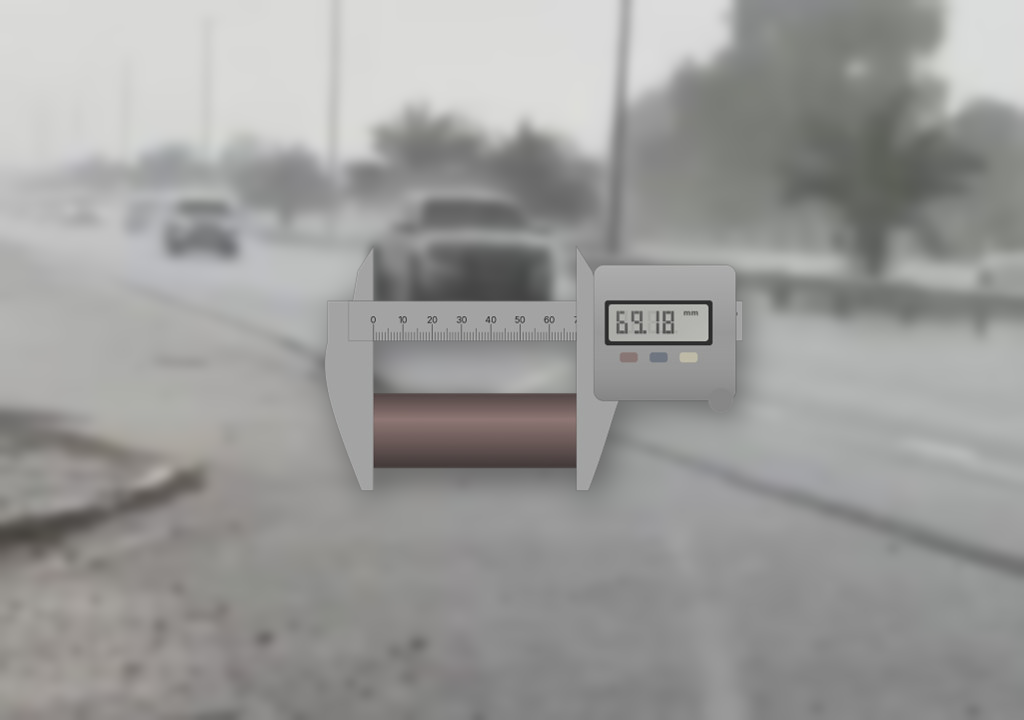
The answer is 69.18 mm
